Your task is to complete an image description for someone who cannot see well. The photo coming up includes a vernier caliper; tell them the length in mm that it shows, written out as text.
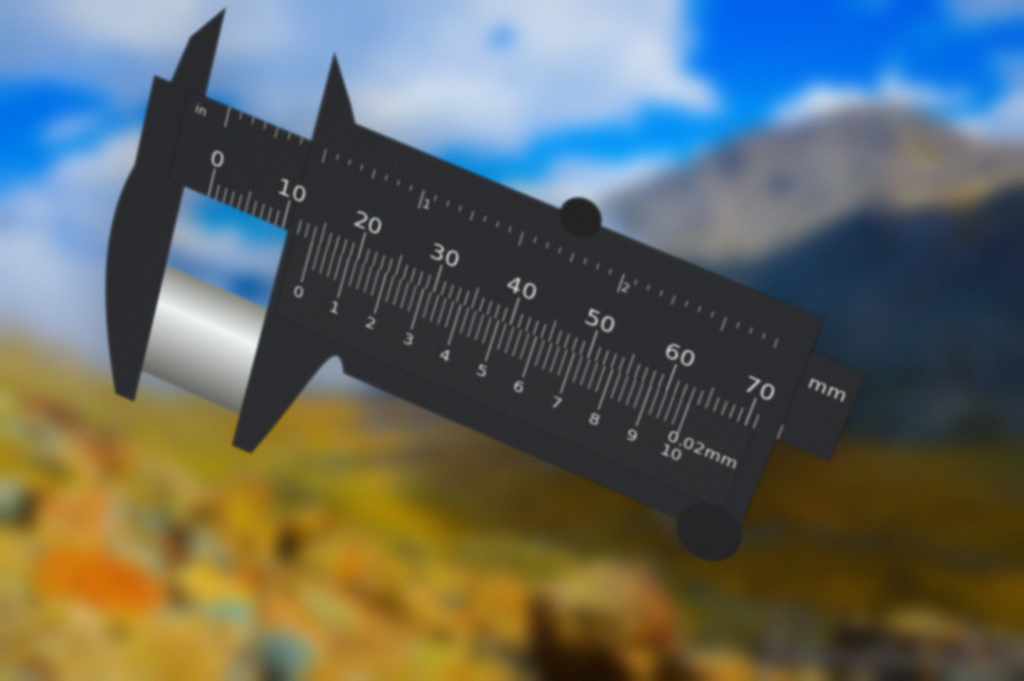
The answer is 14.0 mm
